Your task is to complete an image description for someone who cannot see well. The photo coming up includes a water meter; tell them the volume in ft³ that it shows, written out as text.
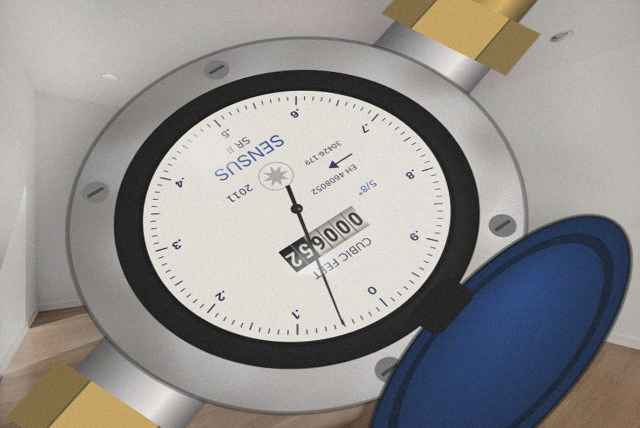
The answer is 652.05 ft³
